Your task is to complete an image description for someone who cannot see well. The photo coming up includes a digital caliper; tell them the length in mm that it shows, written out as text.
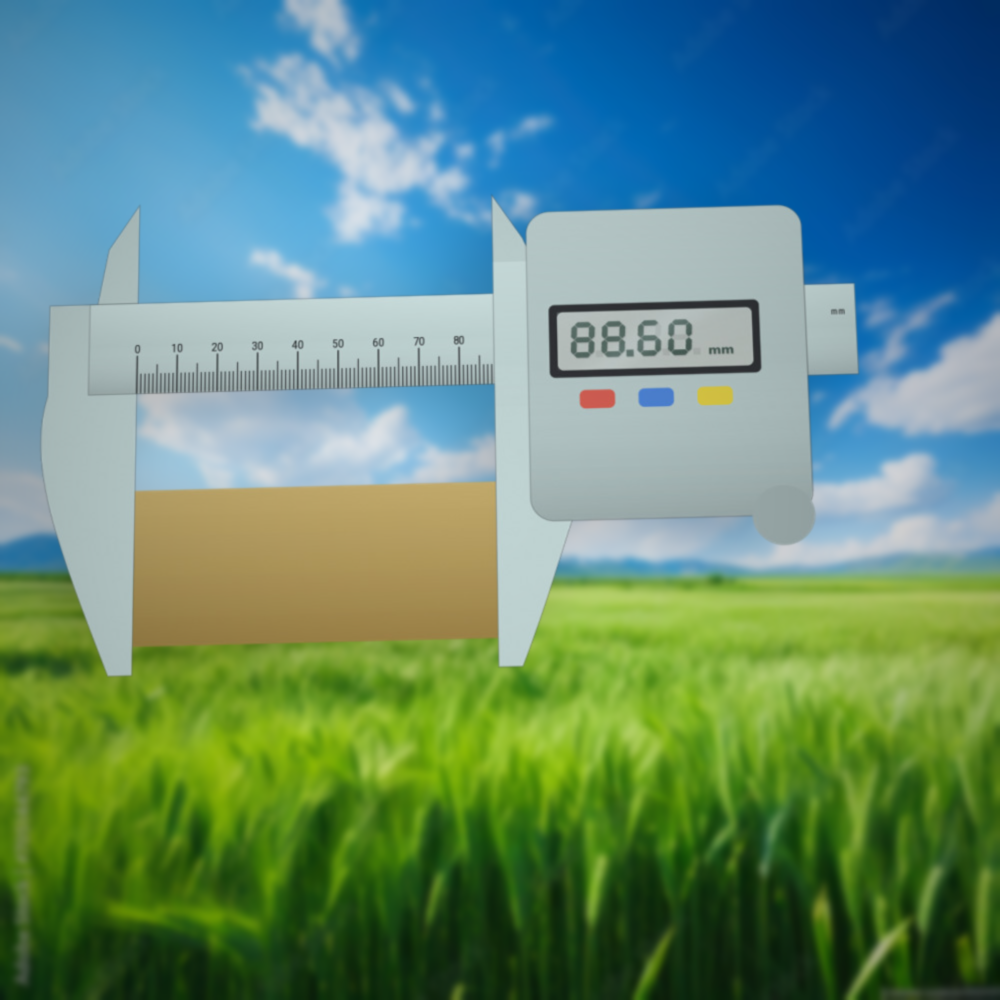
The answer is 88.60 mm
